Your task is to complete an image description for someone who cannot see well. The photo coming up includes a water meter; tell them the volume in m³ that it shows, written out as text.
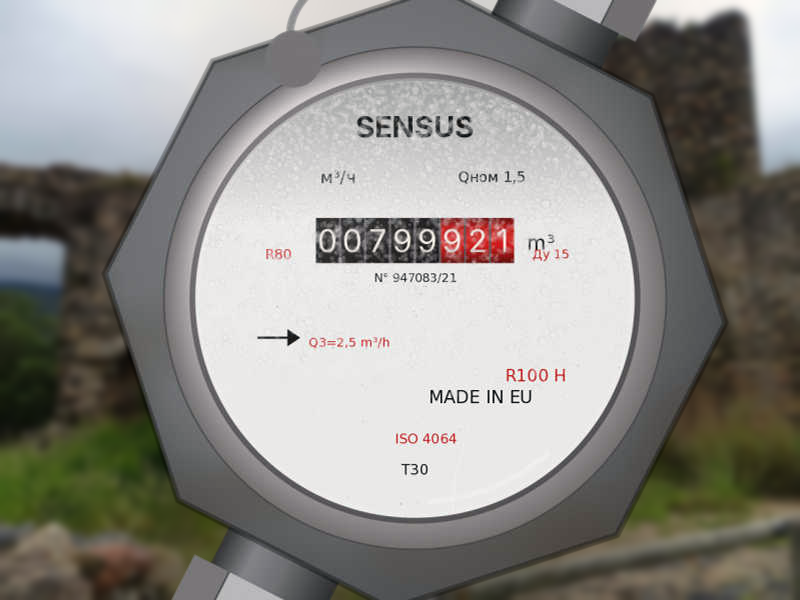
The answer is 799.921 m³
